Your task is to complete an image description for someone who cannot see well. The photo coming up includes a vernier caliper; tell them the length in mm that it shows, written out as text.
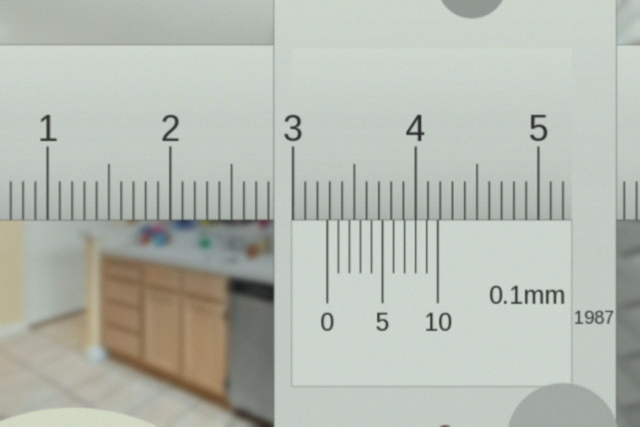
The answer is 32.8 mm
